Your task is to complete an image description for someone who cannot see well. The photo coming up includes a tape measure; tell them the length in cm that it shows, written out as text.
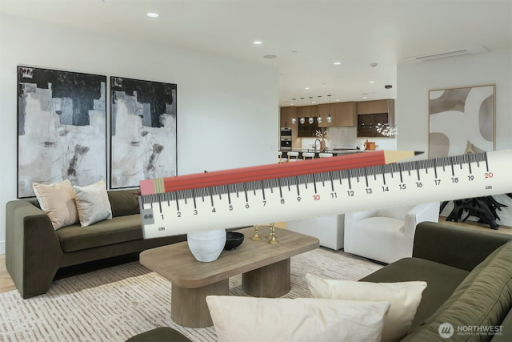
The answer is 16.5 cm
